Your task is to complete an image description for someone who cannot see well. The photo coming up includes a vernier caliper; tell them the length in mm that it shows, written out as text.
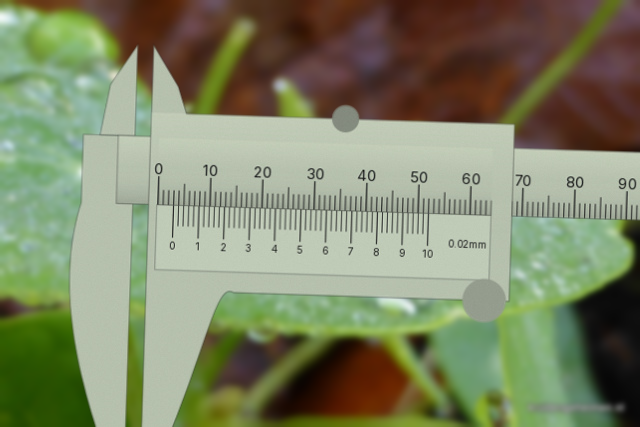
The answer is 3.0 mm
